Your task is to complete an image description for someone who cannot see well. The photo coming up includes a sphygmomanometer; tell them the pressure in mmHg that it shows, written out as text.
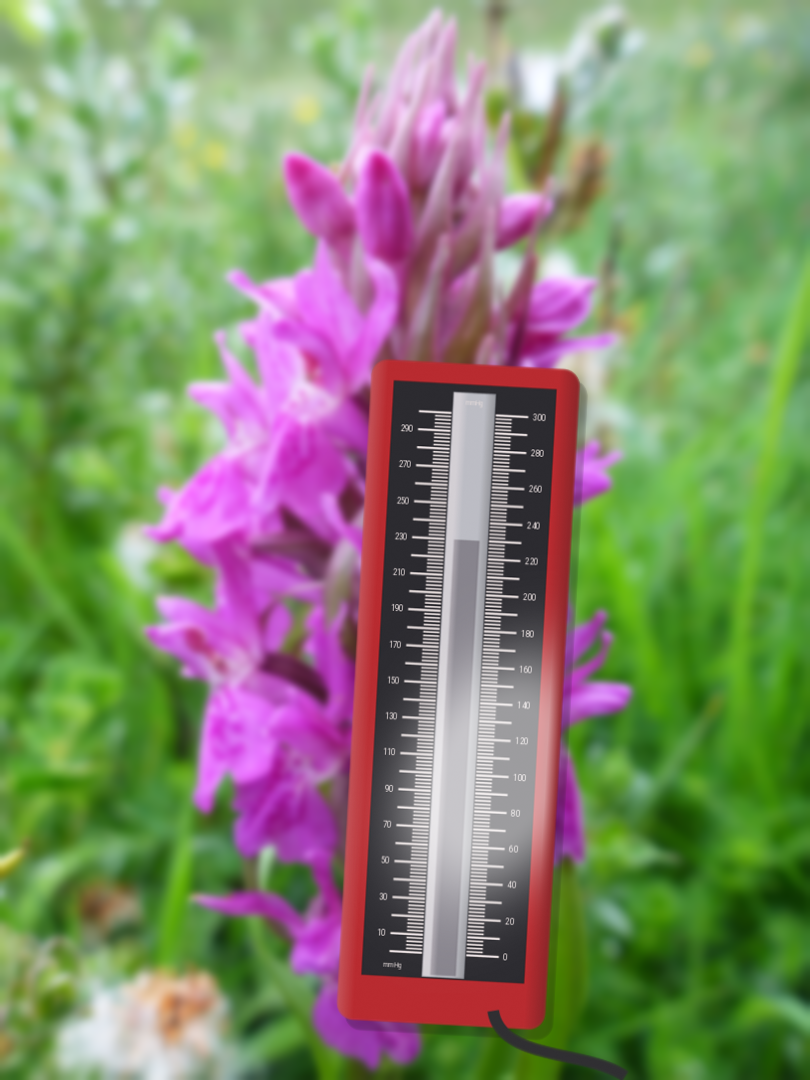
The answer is 230 mmHg
